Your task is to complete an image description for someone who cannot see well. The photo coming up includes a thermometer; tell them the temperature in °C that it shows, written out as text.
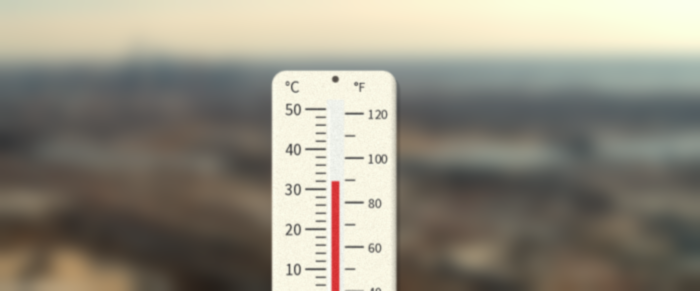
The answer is 32 °C
